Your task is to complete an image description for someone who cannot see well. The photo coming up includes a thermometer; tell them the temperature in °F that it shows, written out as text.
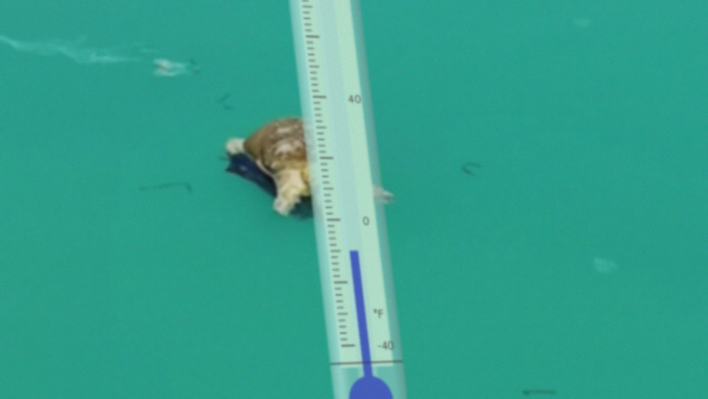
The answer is -10 °F
